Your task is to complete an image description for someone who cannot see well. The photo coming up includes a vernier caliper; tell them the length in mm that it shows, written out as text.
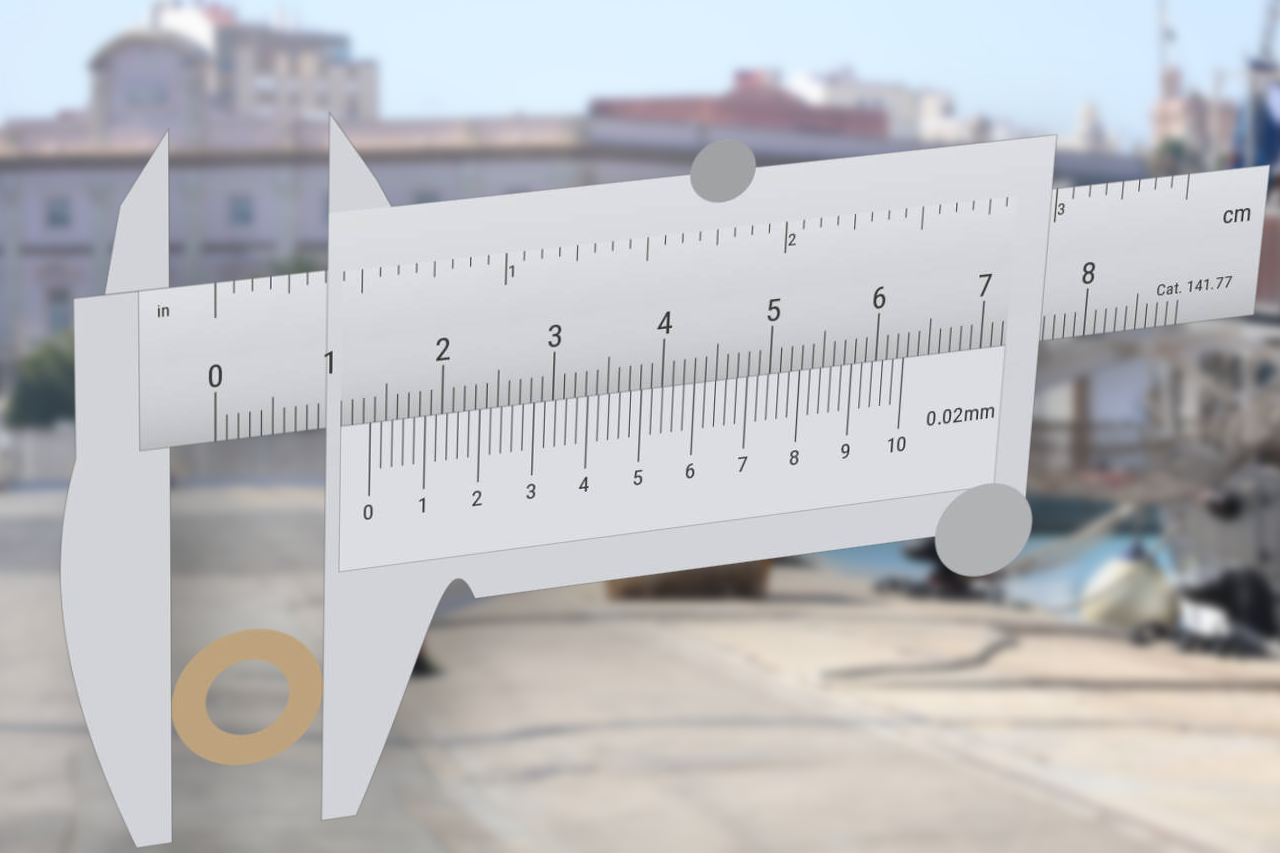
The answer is 13.6 mm
